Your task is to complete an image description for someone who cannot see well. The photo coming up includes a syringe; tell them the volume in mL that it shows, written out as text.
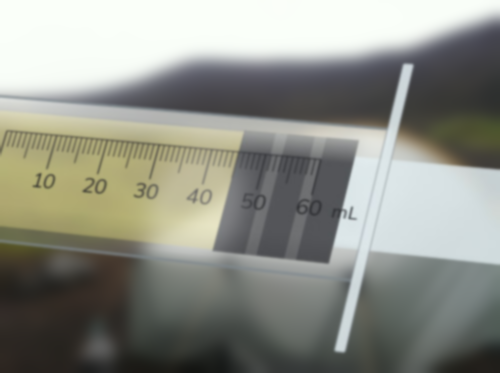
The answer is 45 mL
